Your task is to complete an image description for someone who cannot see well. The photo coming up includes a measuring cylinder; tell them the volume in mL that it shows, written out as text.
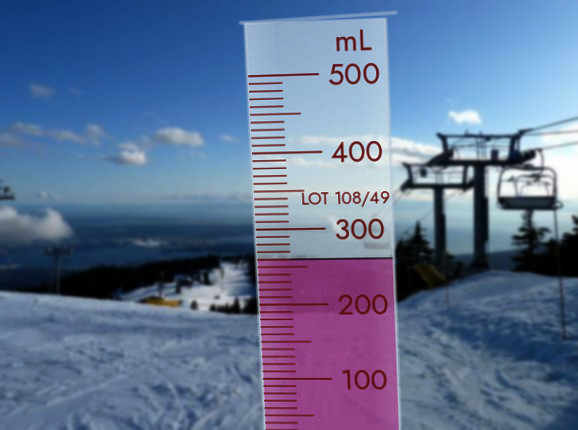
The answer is 260 mL
